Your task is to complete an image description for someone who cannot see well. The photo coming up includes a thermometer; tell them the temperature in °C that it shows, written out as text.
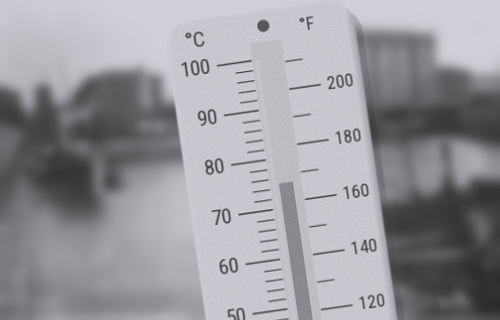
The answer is 75 °C
